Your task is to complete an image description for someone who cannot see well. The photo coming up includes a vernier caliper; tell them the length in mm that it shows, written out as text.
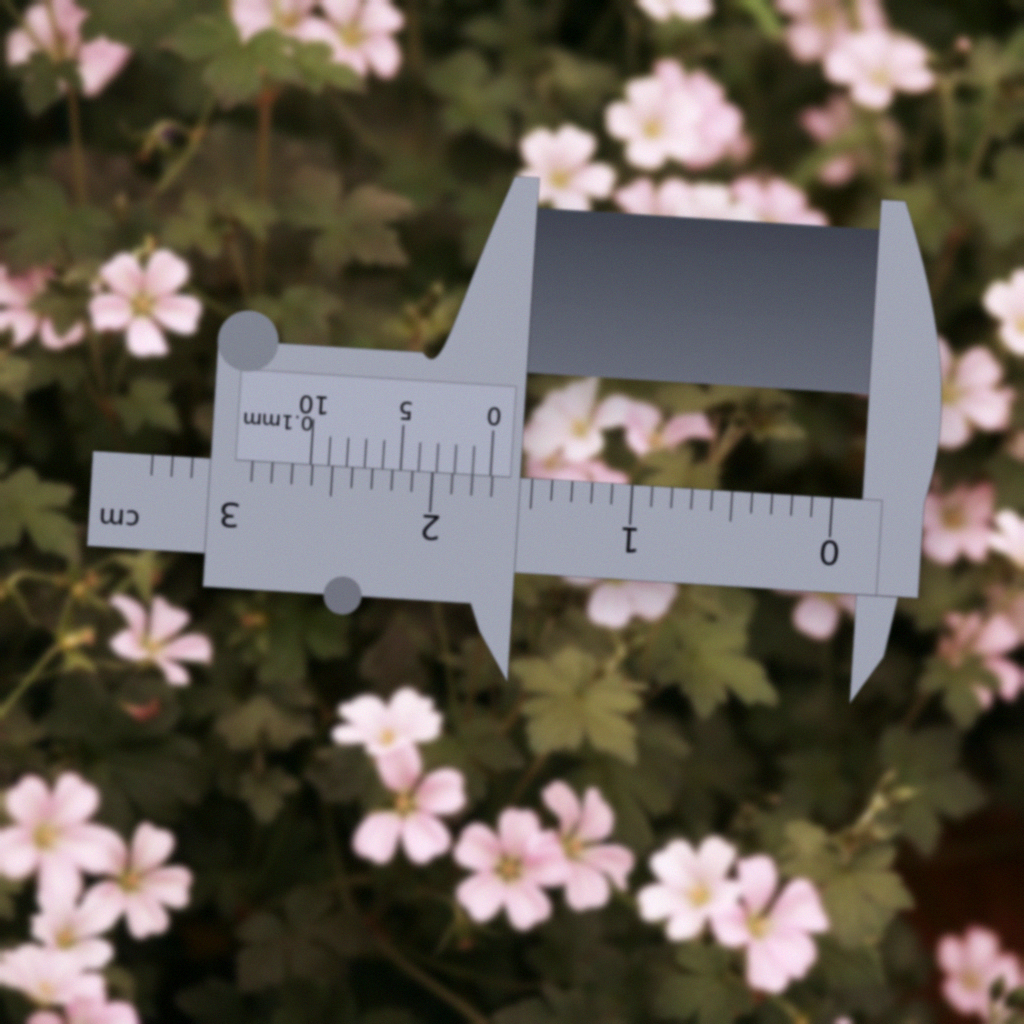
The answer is 17.1 mm
